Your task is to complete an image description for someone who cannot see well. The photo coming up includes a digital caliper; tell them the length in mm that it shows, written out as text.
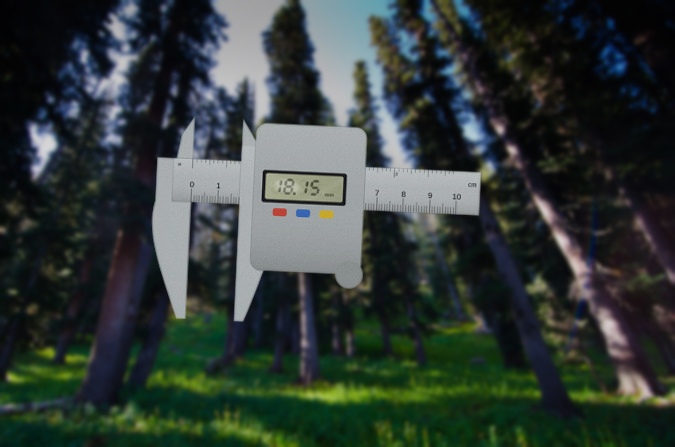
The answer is 18.15 mm
